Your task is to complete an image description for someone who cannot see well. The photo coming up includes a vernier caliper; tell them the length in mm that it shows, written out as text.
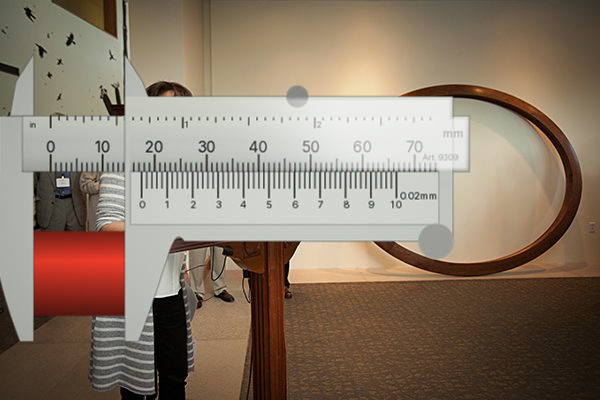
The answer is 17.5 mm
